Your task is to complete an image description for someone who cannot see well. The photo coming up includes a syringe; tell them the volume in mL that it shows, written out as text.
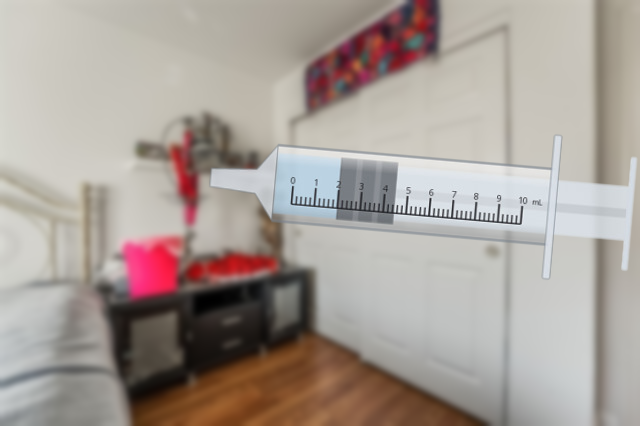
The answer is 2 mL
